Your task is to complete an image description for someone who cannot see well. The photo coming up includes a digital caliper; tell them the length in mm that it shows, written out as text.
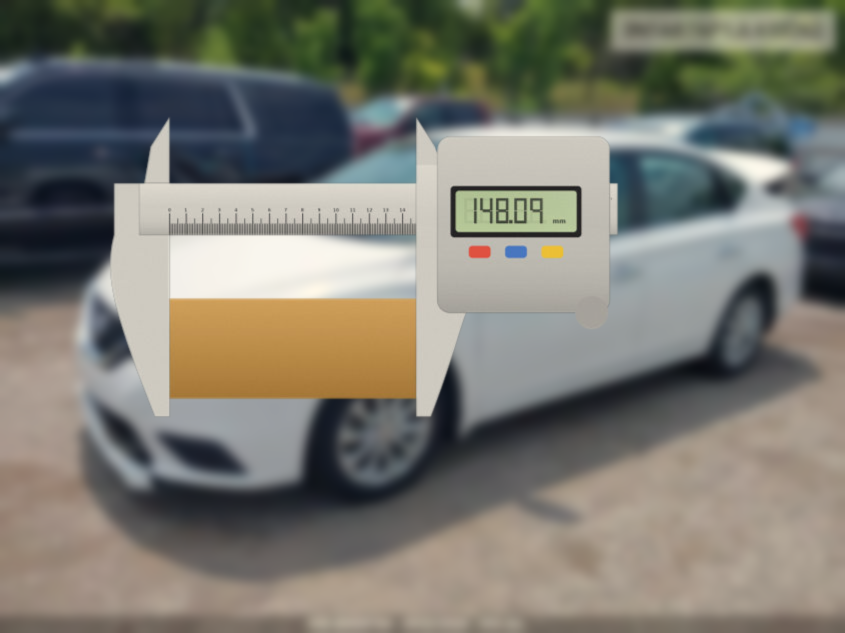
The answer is 148.09 mm
